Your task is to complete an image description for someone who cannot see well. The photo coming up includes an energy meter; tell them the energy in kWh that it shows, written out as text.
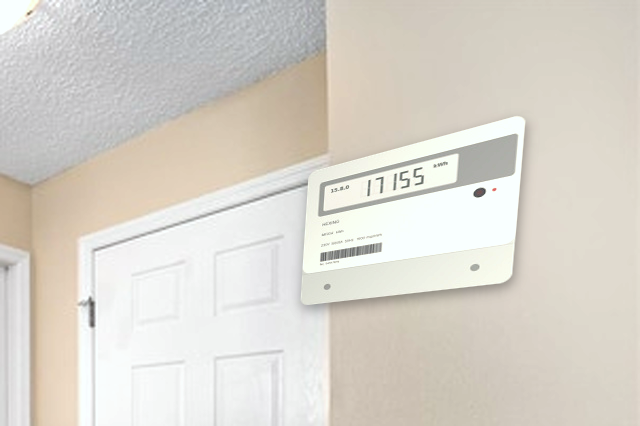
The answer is 17155 kWh
